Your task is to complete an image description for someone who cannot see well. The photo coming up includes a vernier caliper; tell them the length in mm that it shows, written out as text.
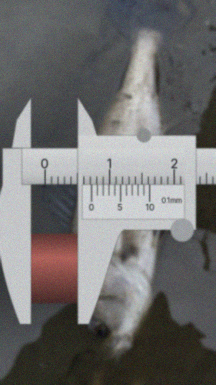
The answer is 7.2 mm
